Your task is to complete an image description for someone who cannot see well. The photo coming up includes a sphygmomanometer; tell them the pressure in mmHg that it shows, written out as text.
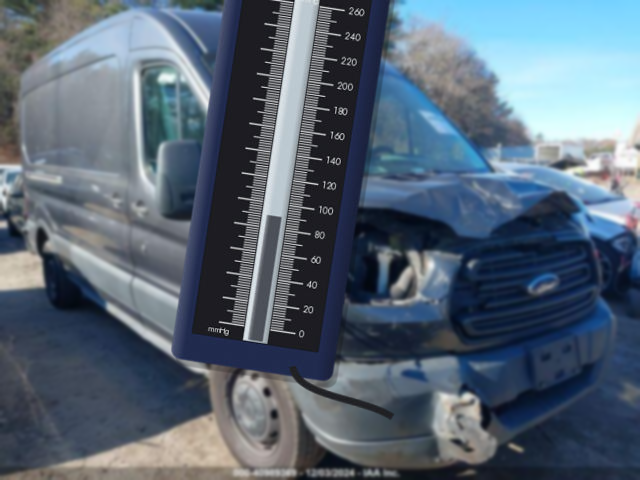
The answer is 90 mmHg
